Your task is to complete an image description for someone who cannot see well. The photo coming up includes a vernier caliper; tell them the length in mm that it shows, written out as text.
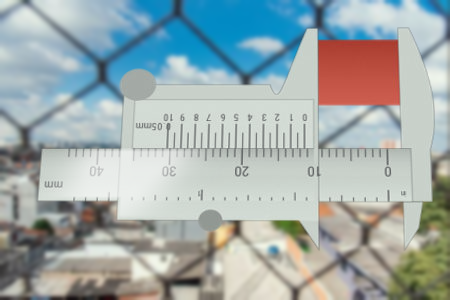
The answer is 11.4 mm
